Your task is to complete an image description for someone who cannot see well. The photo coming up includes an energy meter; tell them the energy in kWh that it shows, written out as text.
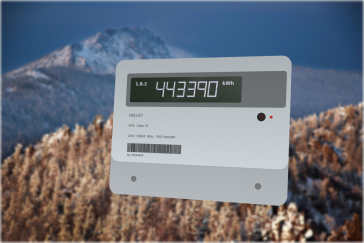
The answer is 443390 kWh
